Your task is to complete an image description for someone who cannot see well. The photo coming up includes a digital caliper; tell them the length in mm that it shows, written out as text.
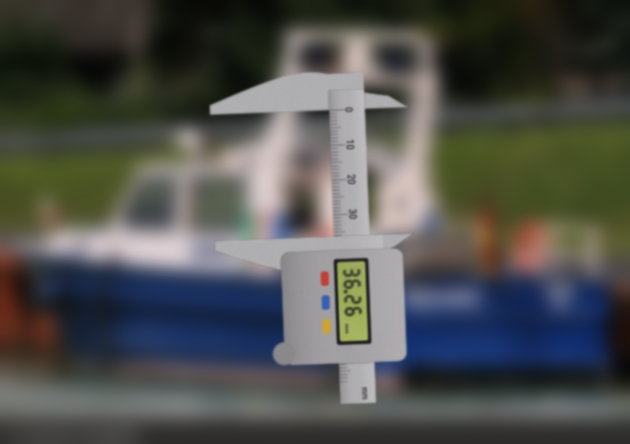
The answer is 36.26 mm
